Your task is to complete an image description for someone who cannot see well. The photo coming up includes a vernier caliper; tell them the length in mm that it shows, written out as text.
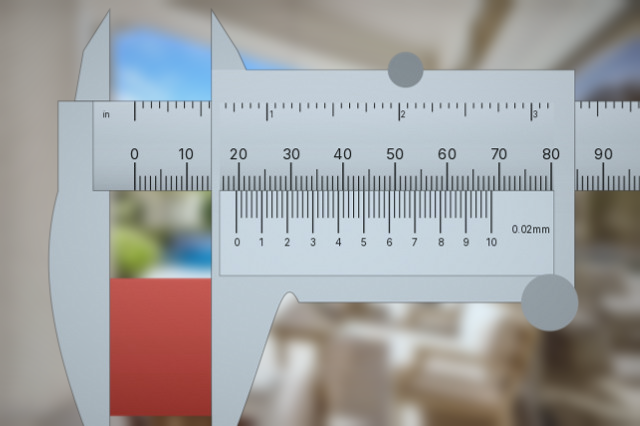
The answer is 19.5 mm
